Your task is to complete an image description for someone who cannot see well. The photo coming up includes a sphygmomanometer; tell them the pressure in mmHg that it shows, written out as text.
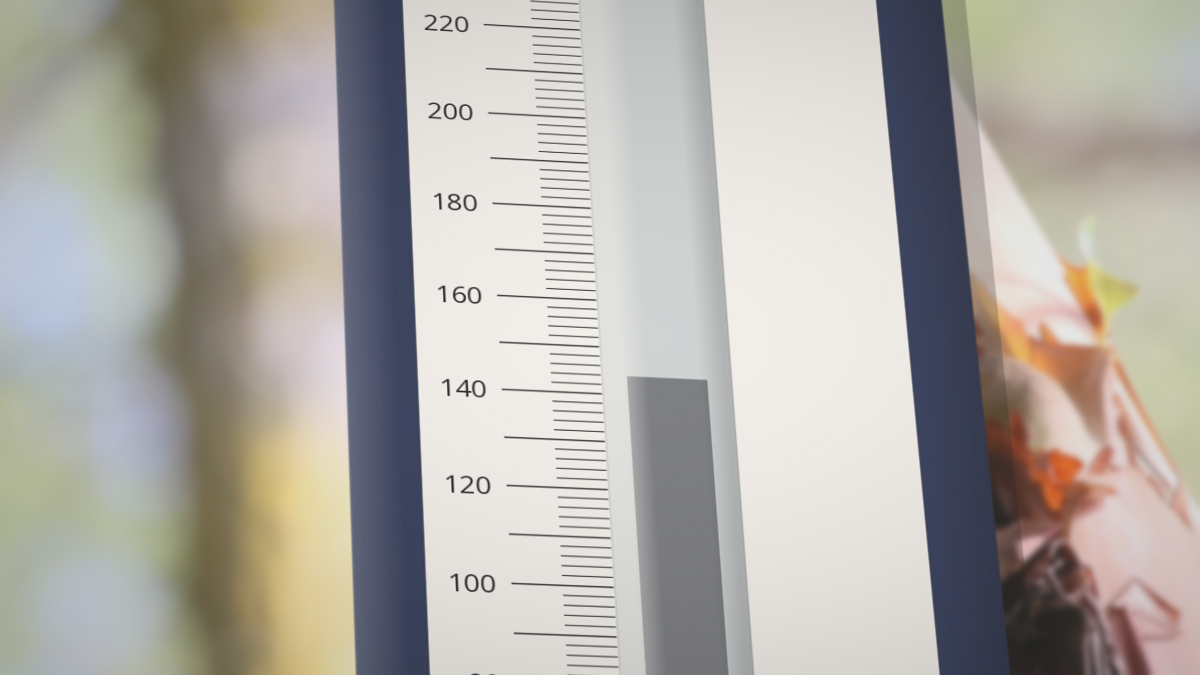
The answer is 144 mmHg
